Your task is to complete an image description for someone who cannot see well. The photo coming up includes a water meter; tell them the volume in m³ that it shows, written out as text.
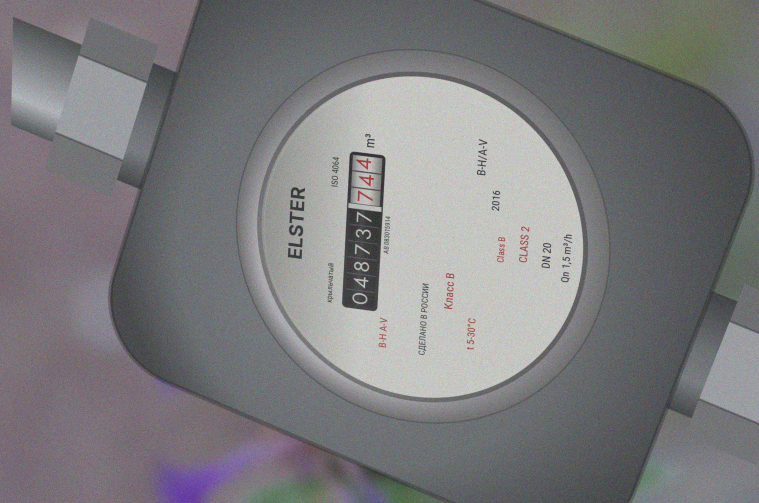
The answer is 48737.744 m³
